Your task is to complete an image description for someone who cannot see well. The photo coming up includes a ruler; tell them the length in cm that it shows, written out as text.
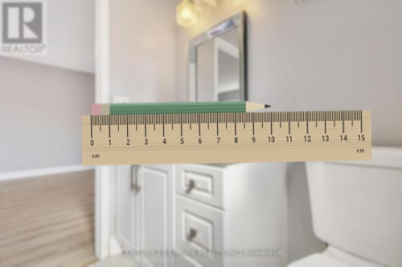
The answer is 10 cm
